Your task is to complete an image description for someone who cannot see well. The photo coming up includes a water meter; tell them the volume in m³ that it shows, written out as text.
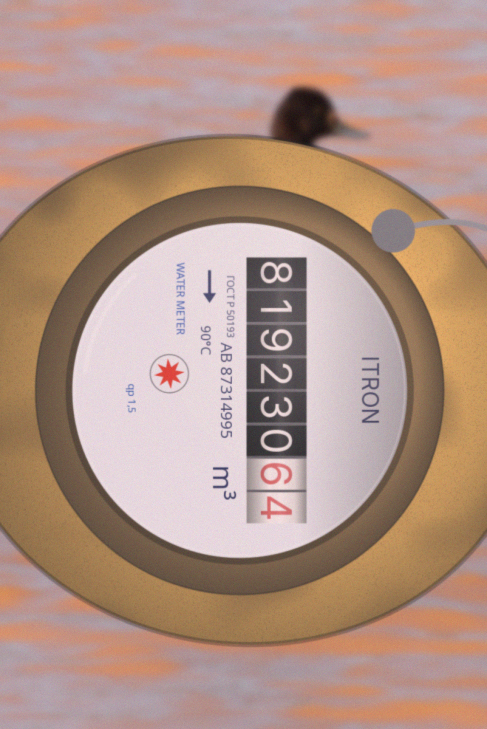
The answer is 819230.64 m³
